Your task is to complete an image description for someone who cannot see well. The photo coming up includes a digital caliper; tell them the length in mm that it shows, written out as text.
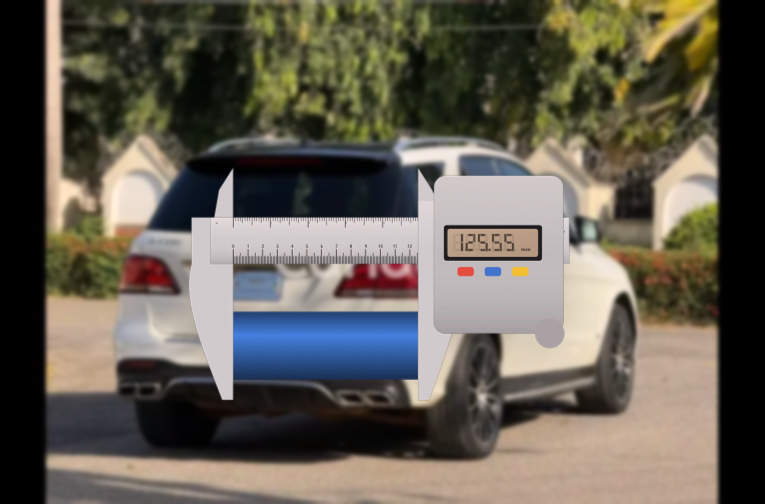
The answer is 125.55 mm
